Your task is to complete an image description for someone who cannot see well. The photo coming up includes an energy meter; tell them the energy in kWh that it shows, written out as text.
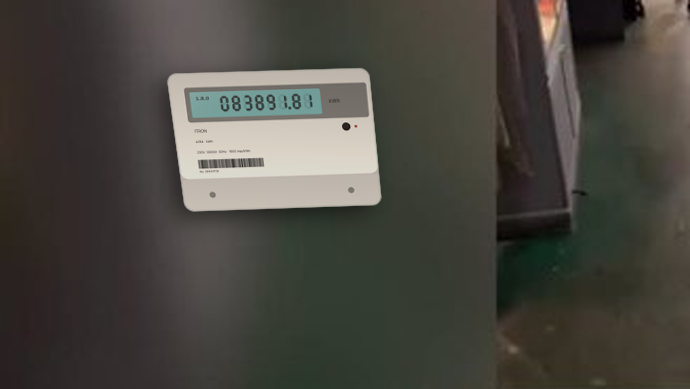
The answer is 83891.81 kWh
